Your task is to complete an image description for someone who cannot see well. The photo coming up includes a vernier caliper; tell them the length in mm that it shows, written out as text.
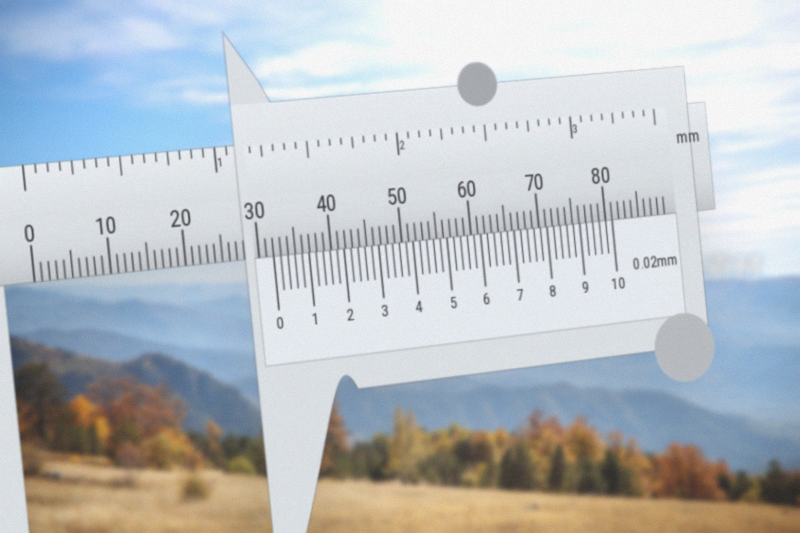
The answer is 32.0 mm
